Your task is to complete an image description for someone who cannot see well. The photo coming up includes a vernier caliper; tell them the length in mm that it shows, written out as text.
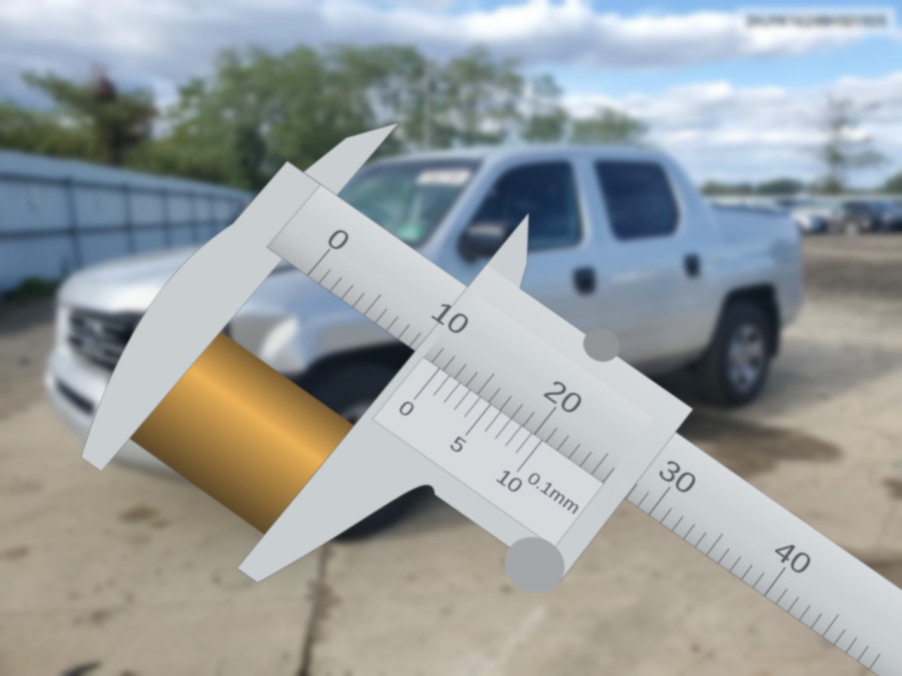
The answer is 11.7 mm
